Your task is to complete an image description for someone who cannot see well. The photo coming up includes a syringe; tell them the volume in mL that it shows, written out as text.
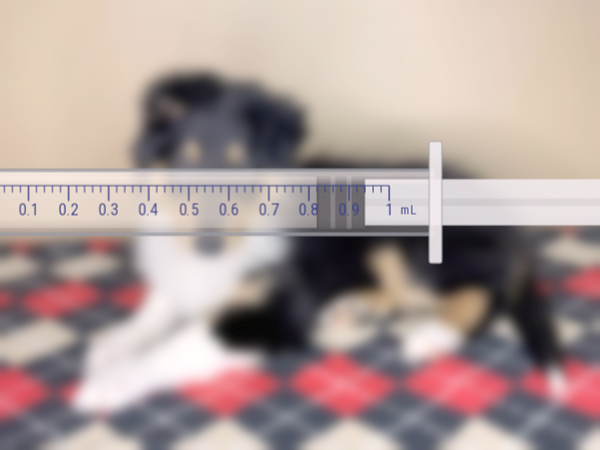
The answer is 0.82 mL
